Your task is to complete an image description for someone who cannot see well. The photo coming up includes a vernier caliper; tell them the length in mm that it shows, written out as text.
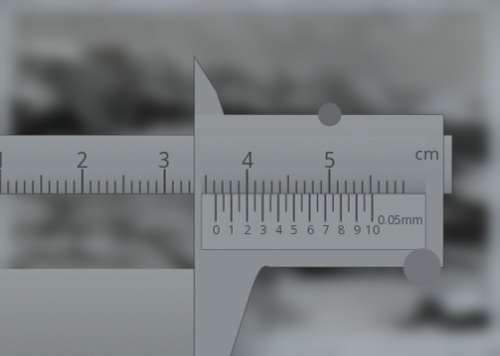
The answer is 36.2 mm
